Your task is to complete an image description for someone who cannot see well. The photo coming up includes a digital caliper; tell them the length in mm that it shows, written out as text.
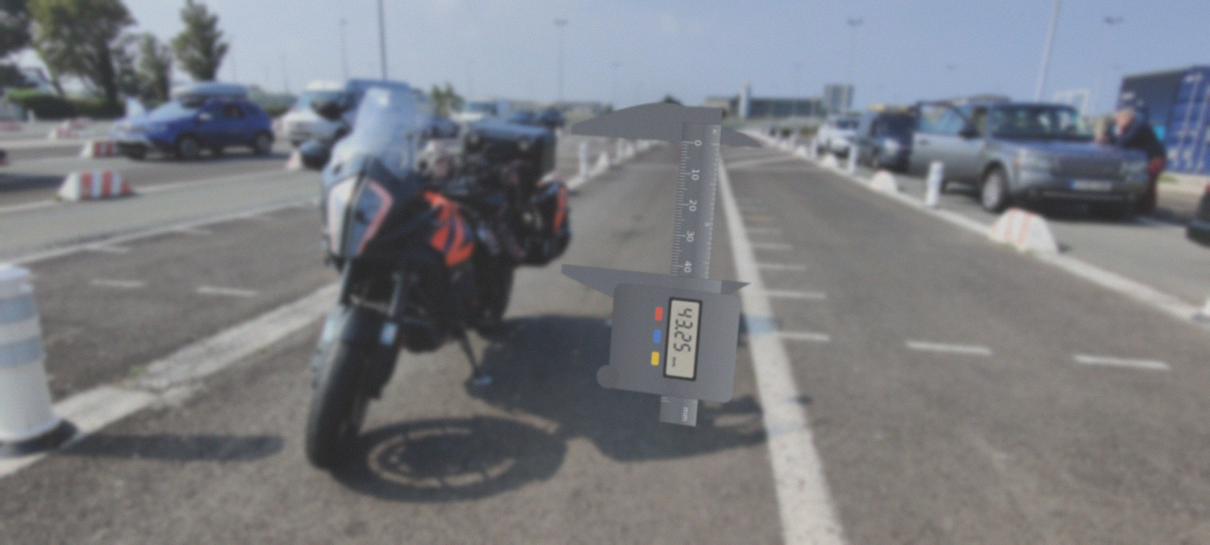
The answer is 43.25 mm
